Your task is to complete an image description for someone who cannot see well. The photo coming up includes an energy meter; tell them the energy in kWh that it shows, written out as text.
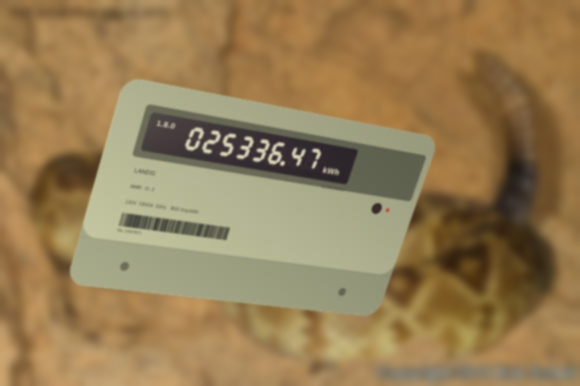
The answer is 25336.47 kWh
